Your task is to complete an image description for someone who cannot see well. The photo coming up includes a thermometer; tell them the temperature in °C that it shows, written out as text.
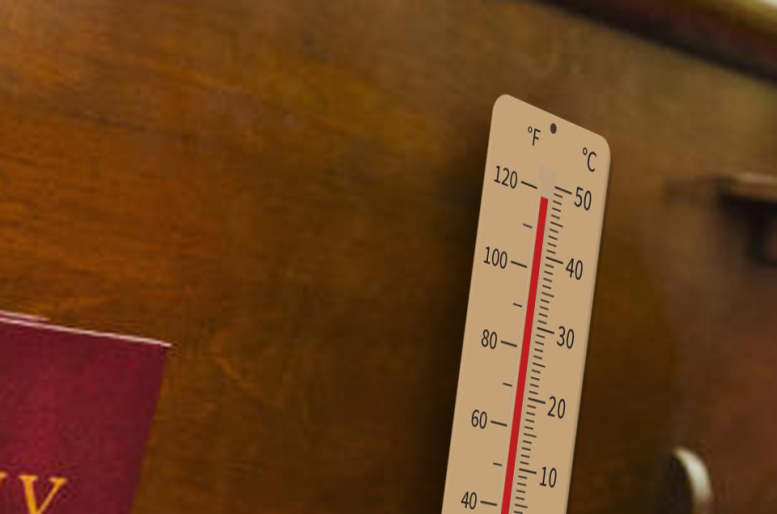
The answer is 48 °C
